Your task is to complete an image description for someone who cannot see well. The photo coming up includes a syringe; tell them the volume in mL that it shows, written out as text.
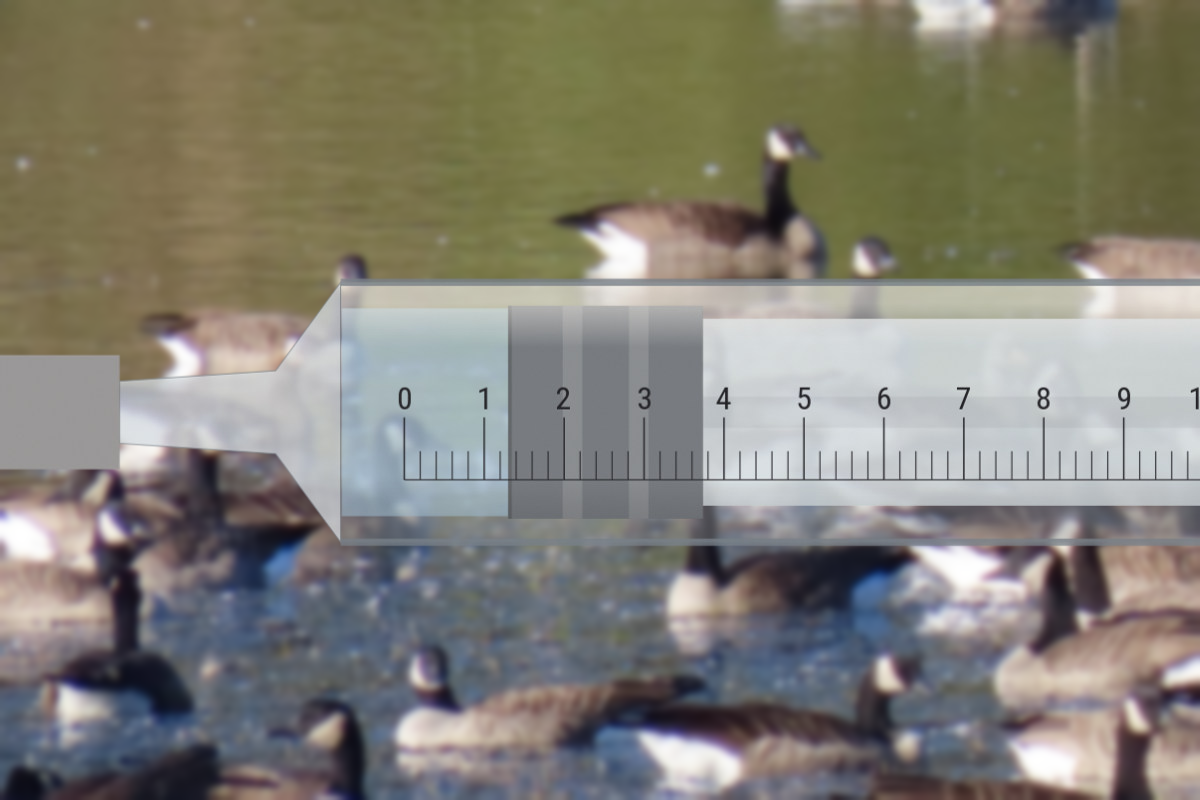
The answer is 1.3 mL
